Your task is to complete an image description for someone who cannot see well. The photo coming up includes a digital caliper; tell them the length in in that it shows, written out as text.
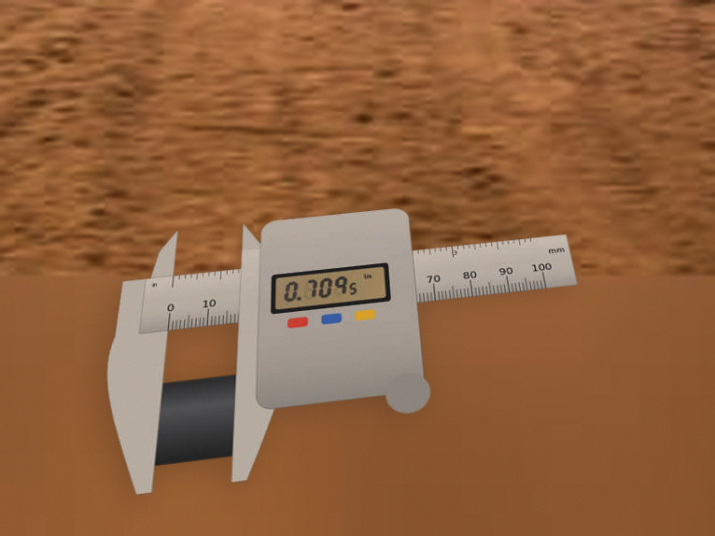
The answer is 0.7095 in
